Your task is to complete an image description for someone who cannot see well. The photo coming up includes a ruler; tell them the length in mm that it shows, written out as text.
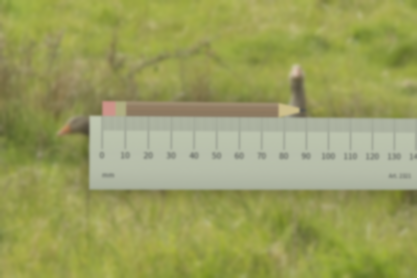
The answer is 90 mm
